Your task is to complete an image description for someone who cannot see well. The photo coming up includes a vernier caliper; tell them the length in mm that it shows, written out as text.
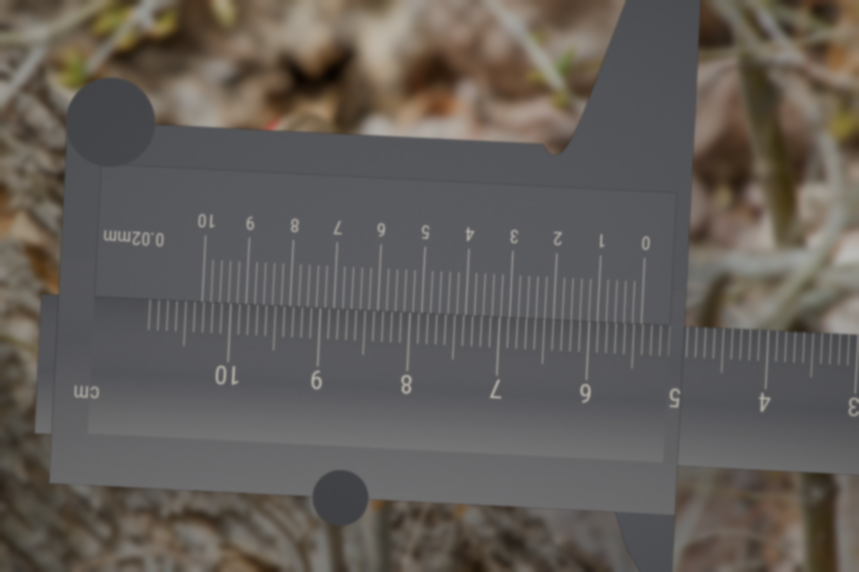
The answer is 54.2 mm
